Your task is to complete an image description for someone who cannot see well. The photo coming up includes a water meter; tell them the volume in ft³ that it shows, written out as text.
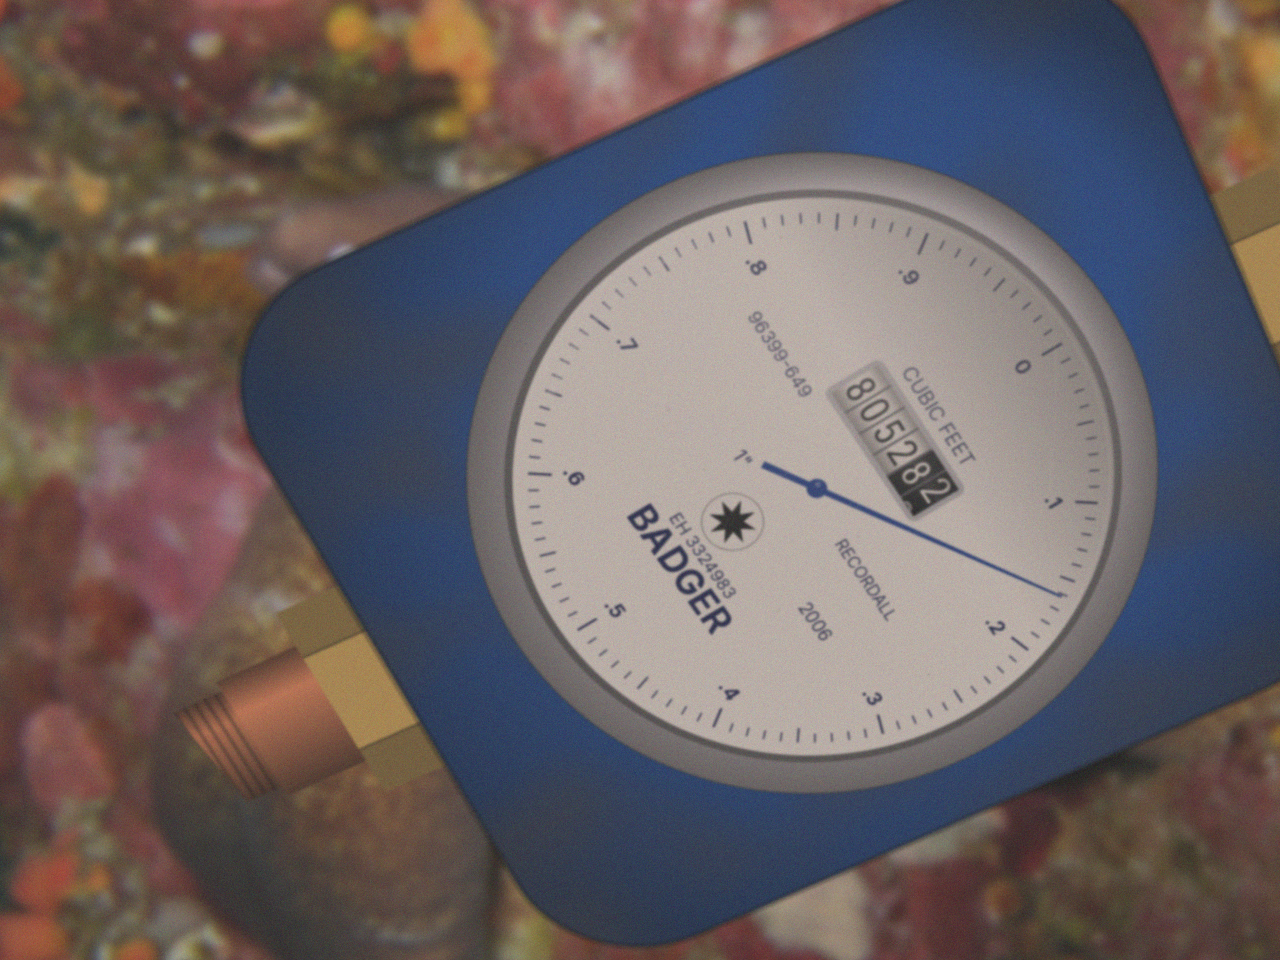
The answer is 805282.16 ft³
